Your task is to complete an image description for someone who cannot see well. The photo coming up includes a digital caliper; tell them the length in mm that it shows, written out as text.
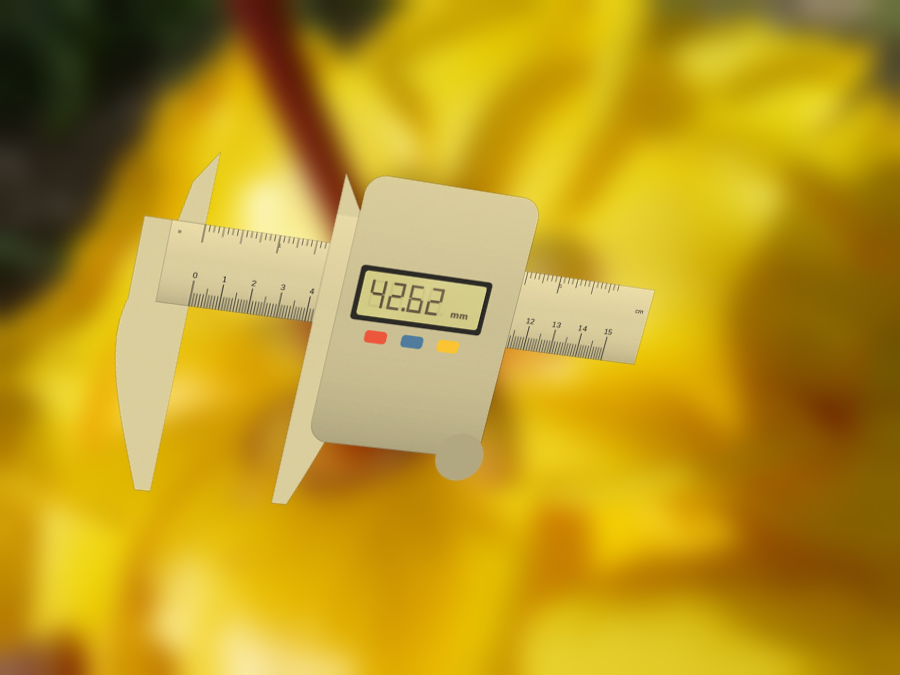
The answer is 42.62 mm
